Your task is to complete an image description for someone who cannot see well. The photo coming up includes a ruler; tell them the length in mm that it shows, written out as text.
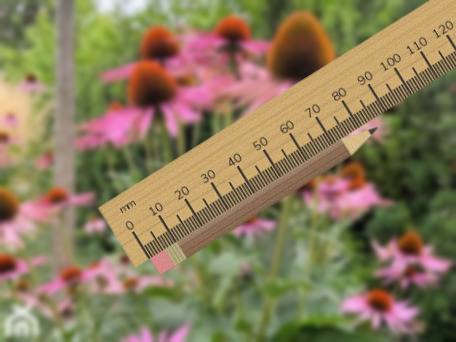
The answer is 85 mm
